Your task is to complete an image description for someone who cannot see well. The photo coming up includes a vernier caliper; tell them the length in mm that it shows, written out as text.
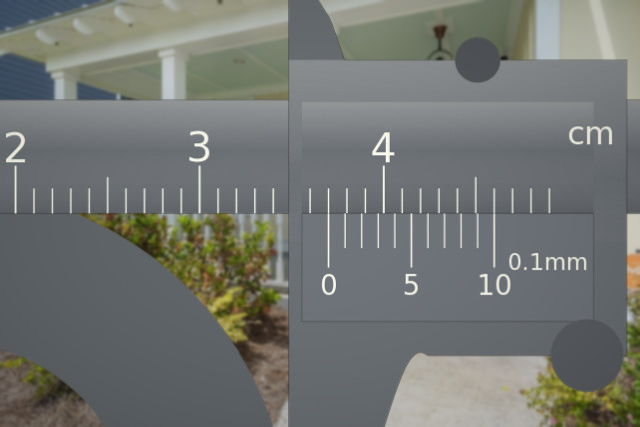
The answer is 37.0 mm
